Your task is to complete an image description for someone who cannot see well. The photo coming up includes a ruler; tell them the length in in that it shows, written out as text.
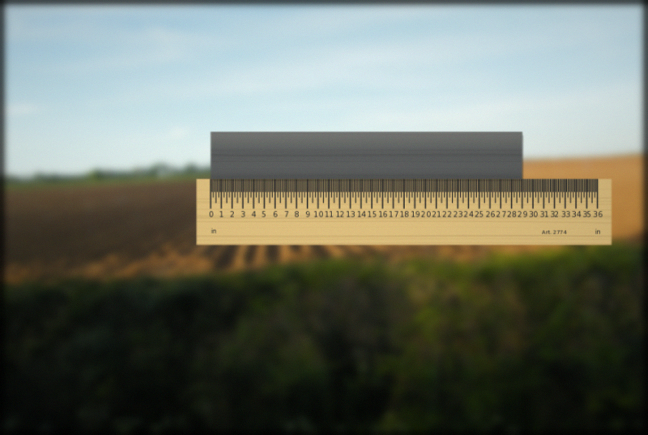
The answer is 29 in
